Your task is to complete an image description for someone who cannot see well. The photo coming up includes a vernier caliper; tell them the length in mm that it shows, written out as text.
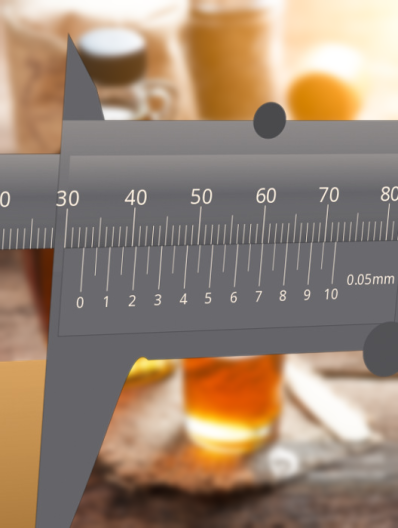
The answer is 32.8 mm
